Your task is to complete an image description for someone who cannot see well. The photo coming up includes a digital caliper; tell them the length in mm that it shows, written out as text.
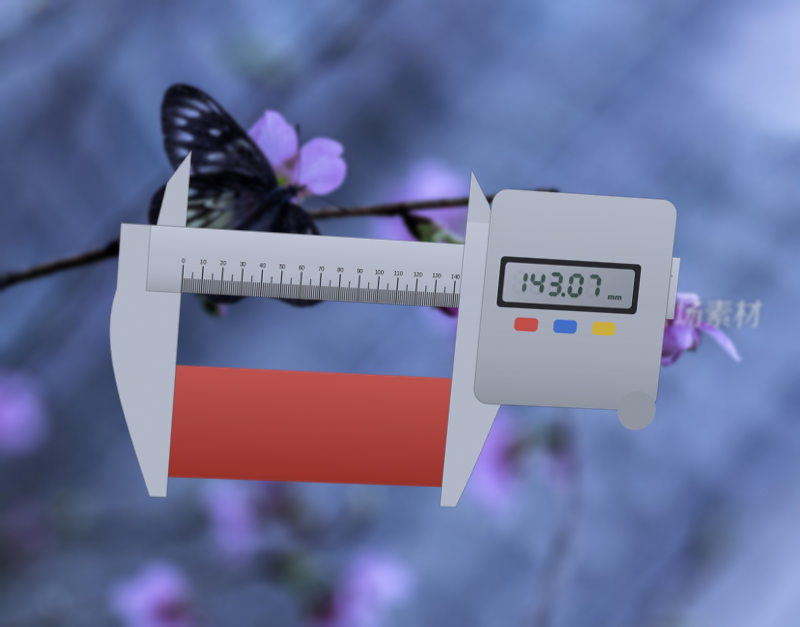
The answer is 143.07 mm
